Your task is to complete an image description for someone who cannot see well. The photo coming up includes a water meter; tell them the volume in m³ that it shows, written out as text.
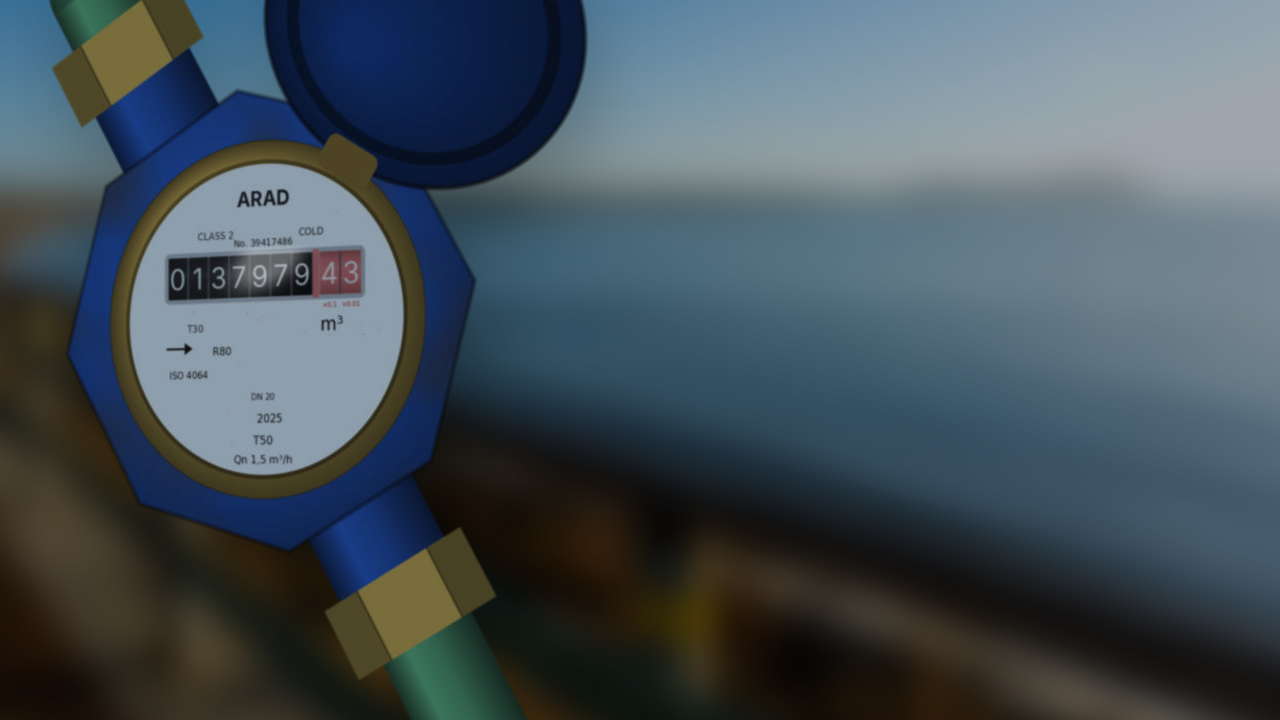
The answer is 137979.43 m³
